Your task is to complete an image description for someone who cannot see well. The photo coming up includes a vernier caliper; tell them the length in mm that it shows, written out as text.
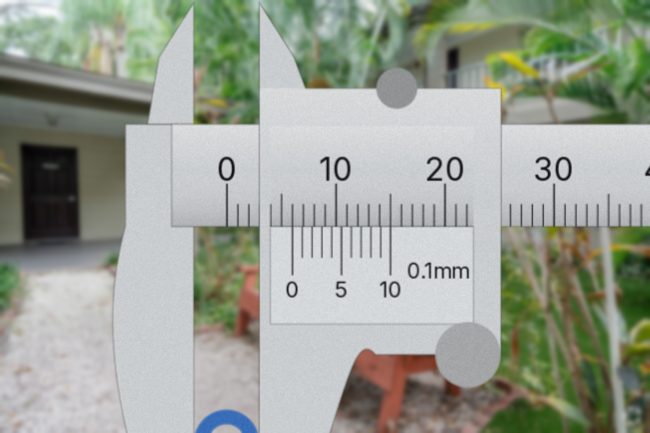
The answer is 6.0 mm
